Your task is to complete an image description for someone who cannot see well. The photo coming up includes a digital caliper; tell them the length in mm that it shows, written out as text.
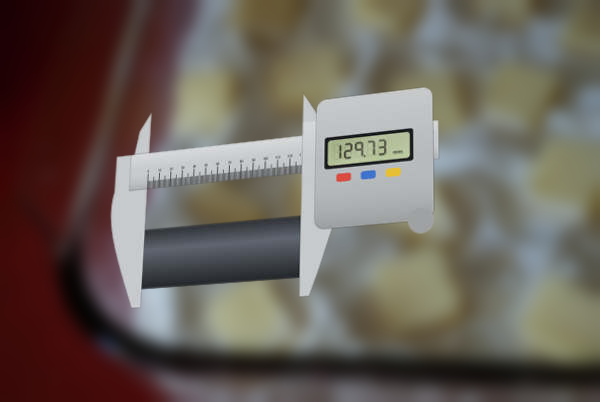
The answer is 129.73 mm
